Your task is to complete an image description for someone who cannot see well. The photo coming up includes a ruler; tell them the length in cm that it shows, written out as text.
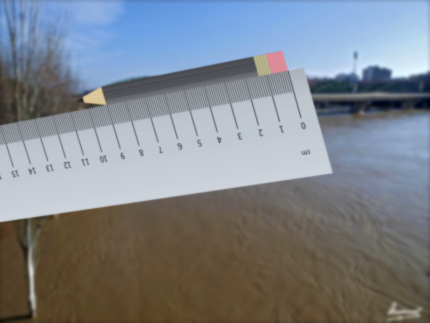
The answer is 10.5 cm
